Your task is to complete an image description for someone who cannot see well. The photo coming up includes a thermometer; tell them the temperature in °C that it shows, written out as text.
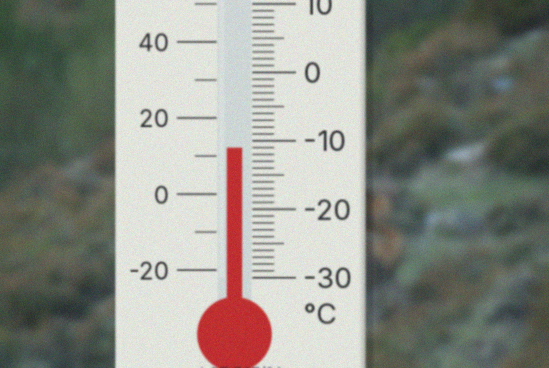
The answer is -11 °C
